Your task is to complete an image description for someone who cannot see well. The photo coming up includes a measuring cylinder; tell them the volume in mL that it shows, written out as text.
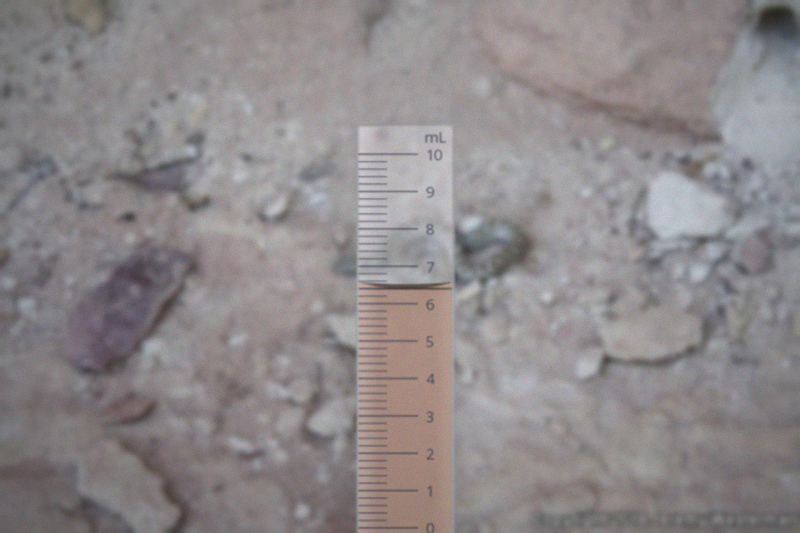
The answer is 6.4 mL
